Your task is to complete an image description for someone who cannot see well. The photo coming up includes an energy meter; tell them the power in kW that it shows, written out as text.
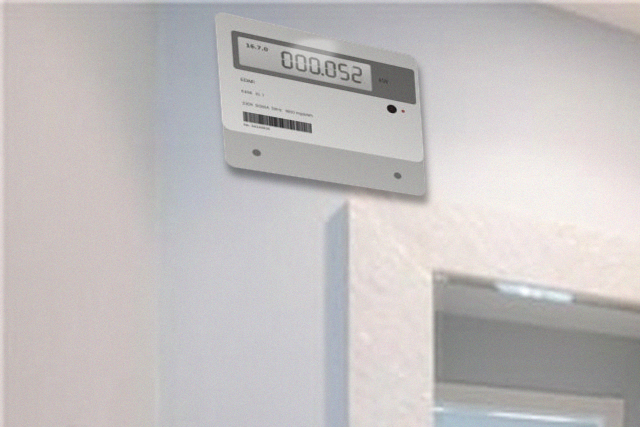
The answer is 0.052 kW
